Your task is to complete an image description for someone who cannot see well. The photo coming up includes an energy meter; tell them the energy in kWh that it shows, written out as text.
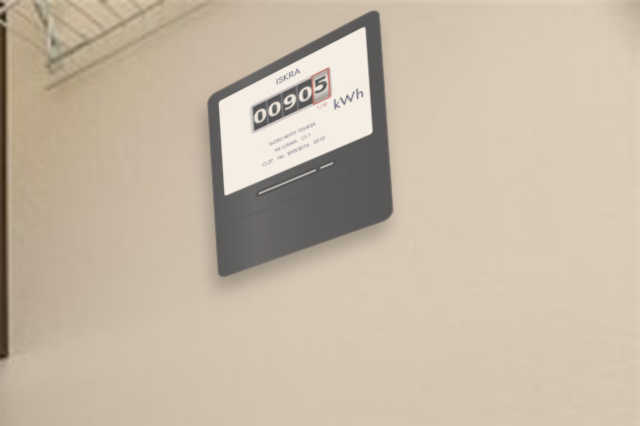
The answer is 90.5 kWh
